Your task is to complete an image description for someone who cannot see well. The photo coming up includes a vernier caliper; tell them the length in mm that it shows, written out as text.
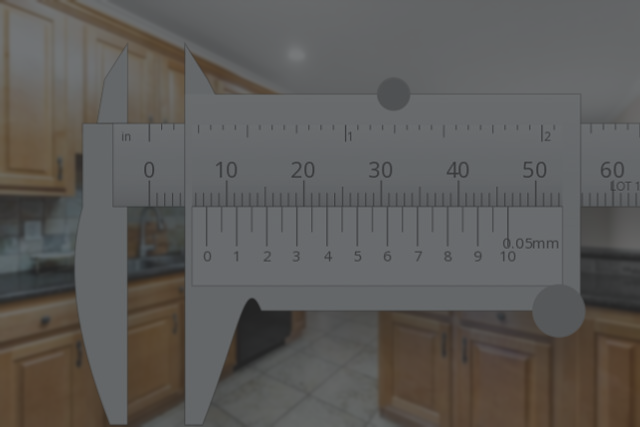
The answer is 7.4 mm
